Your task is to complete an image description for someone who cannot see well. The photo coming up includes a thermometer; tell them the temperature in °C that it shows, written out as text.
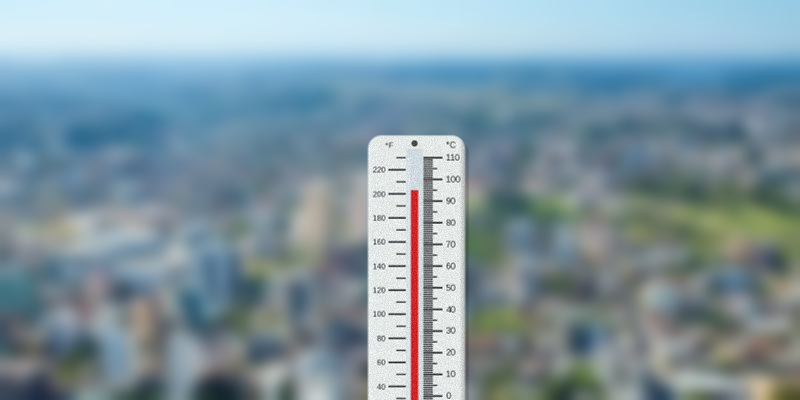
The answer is 95 °C
